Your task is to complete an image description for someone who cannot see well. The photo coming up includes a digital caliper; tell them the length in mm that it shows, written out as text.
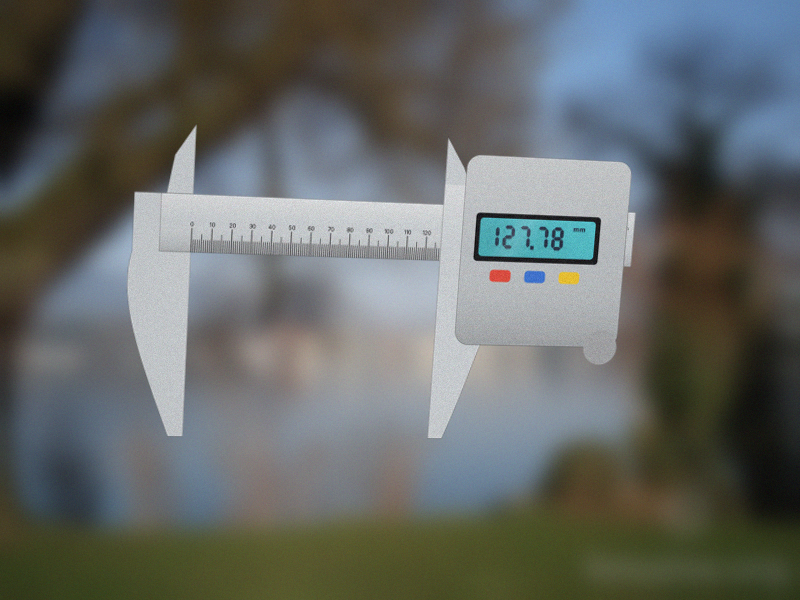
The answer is 127.78 mm
